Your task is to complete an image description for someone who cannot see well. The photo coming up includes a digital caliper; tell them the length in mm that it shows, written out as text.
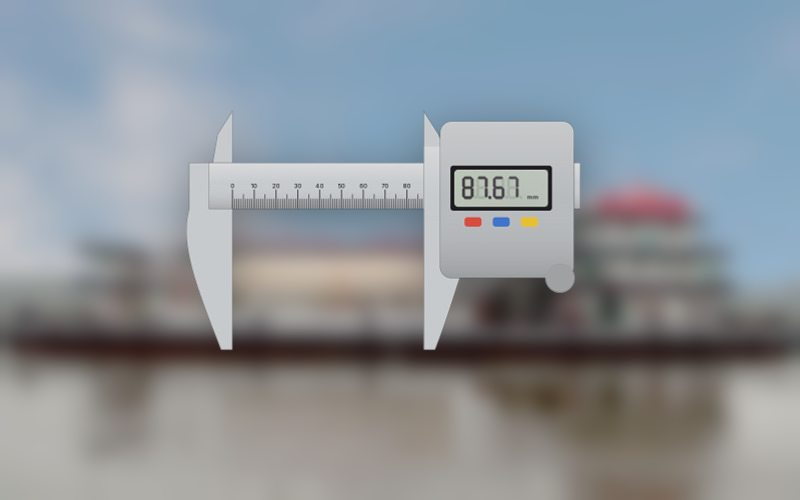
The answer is 87.67 mm
